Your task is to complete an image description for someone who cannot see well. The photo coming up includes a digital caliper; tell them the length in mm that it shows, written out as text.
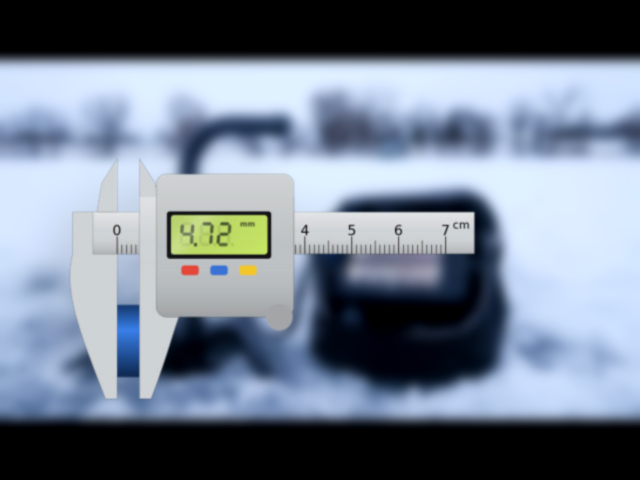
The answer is 4.72 mm
